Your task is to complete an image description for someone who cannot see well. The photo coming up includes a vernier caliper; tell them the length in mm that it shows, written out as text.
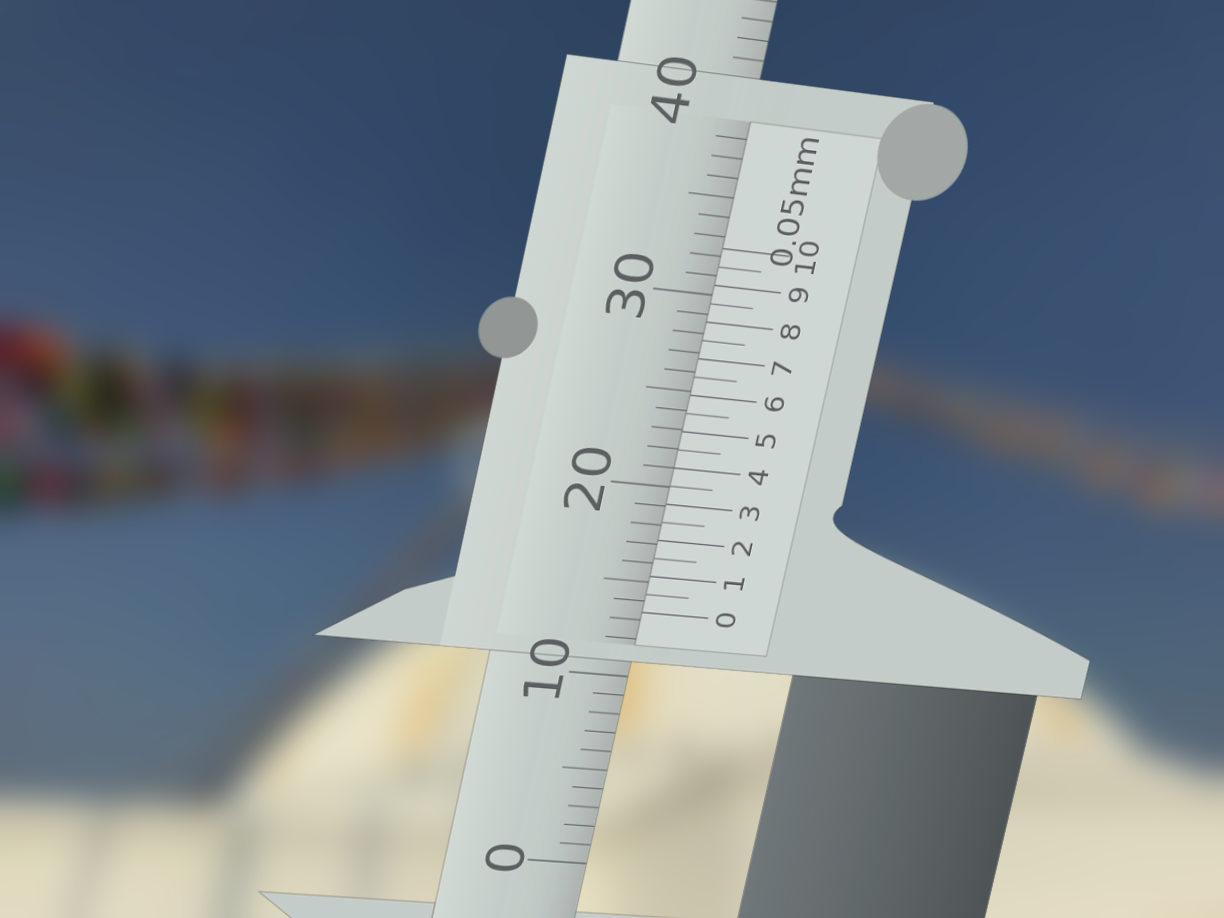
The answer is 13.4 mm
